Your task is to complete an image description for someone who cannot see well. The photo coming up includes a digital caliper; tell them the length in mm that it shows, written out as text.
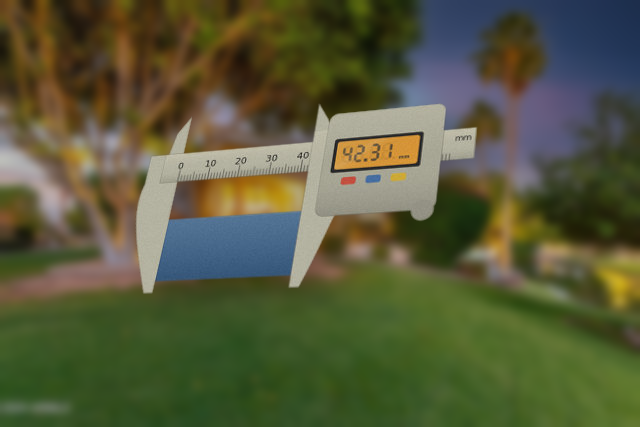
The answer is 42.31 mm
